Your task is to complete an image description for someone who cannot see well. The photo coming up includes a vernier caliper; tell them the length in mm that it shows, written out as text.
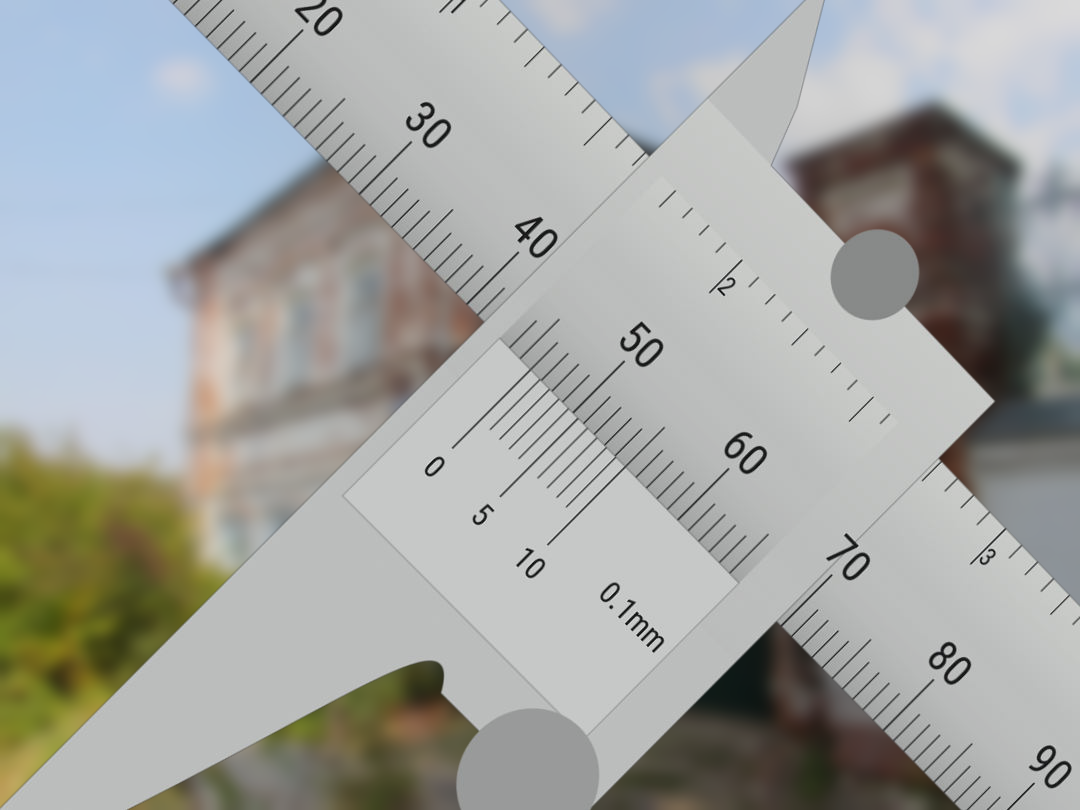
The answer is 46.0 mm
